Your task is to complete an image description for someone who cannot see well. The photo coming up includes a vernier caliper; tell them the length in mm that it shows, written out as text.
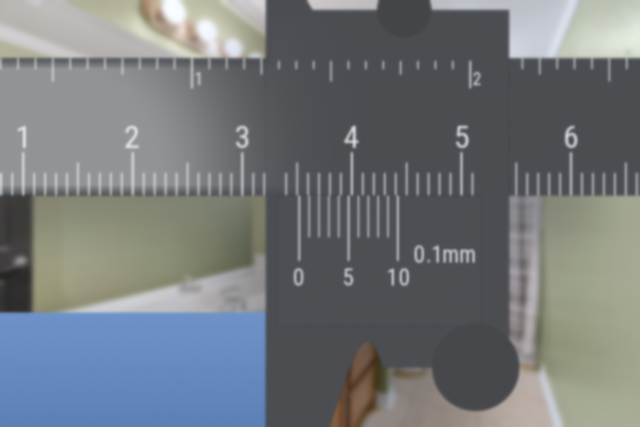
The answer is 35.2 mm
